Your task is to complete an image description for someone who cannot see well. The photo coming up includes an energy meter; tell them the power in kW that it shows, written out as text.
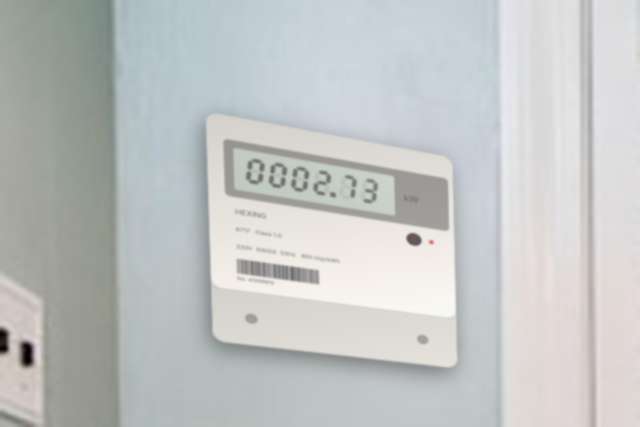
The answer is 2.73 kW
